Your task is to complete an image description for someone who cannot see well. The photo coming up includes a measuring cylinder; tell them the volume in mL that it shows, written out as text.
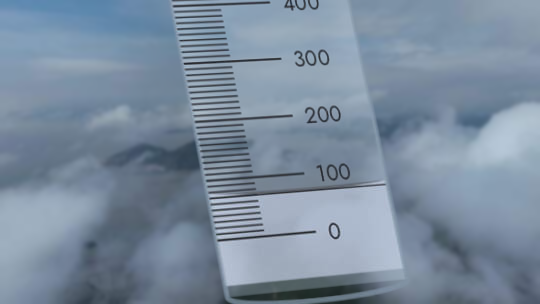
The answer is 70 mL
